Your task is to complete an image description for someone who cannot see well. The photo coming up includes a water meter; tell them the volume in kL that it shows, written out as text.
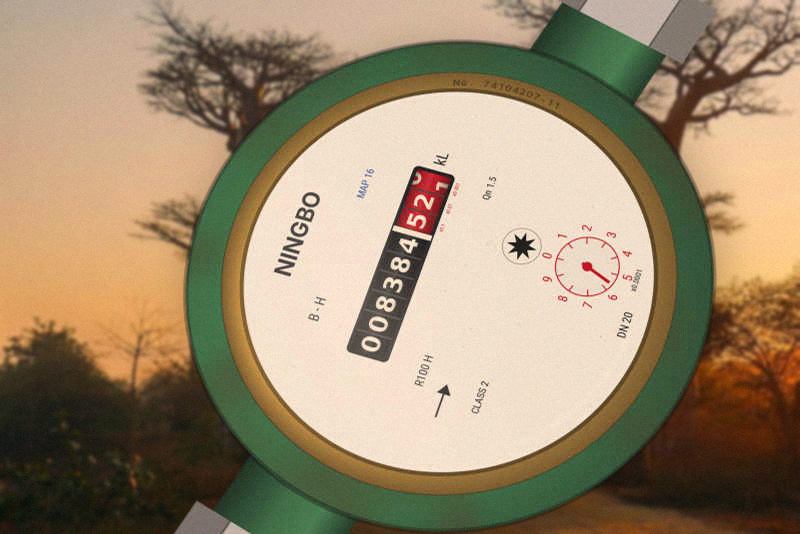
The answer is 8384.5205 kL
